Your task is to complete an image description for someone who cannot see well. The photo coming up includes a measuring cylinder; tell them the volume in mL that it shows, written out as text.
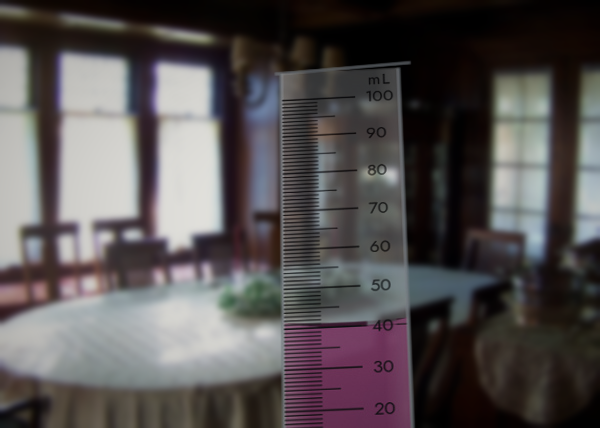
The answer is 40 mL
